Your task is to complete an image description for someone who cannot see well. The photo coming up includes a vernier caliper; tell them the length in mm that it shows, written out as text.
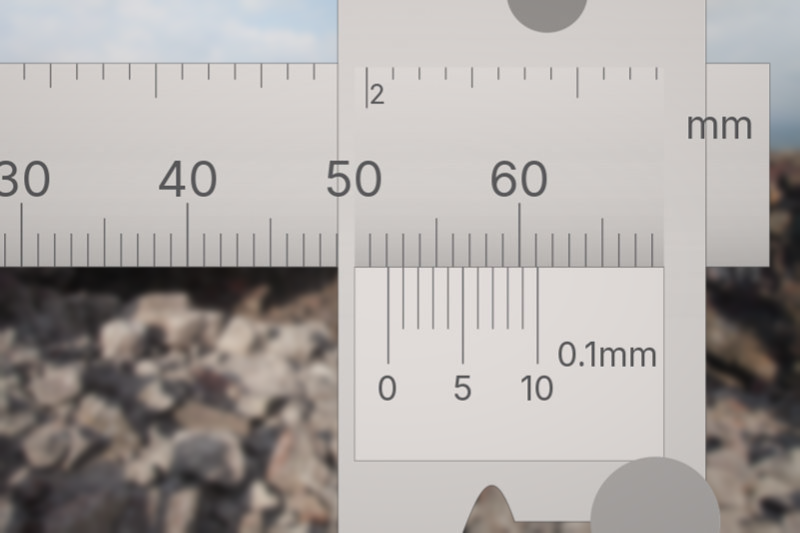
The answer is 52.1 mm
